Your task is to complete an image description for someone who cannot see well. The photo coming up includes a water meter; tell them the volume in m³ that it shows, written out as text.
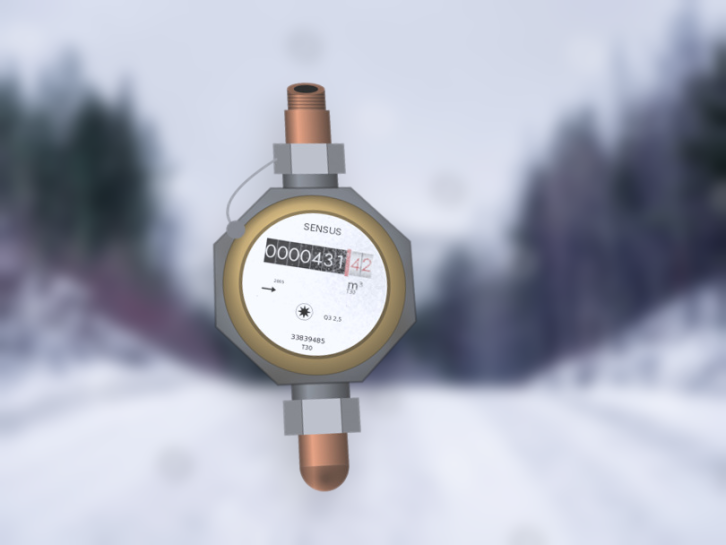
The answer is 431.42 m³
